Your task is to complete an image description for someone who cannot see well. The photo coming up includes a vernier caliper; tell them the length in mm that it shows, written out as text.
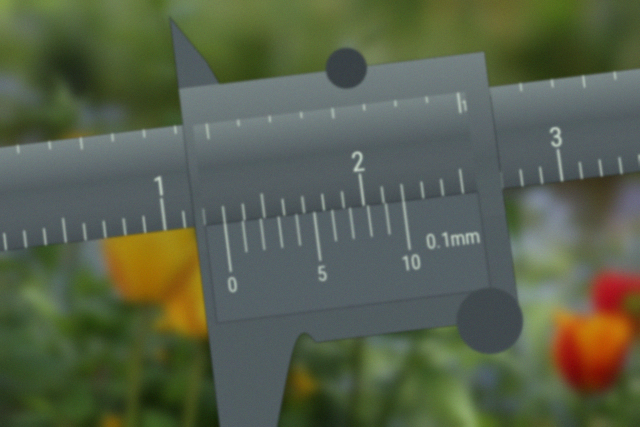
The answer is 13.0 mm
